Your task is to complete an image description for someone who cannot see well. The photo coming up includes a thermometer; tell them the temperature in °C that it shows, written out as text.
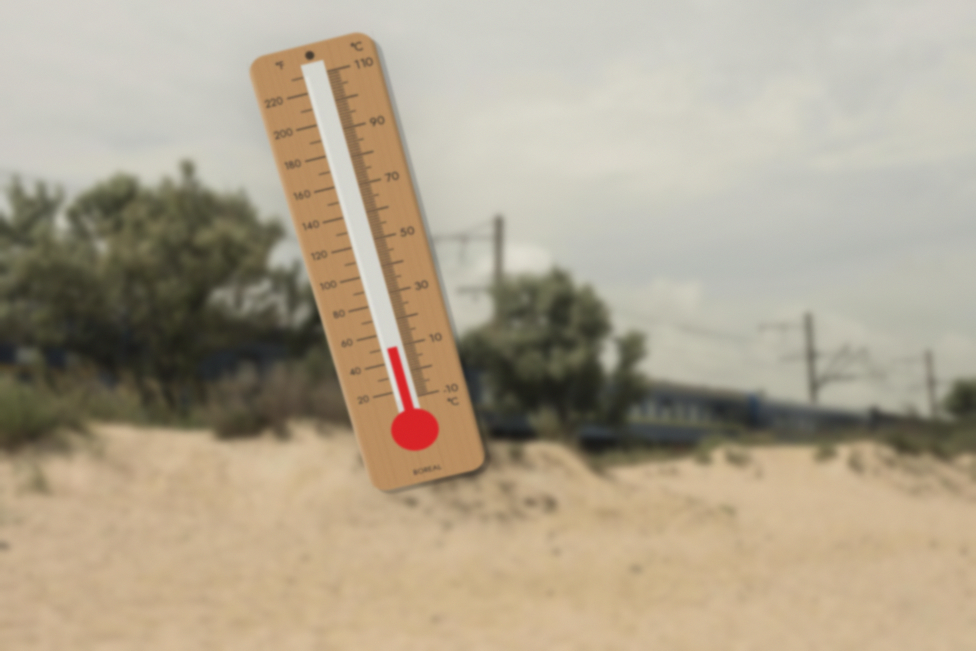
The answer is 10 °C
